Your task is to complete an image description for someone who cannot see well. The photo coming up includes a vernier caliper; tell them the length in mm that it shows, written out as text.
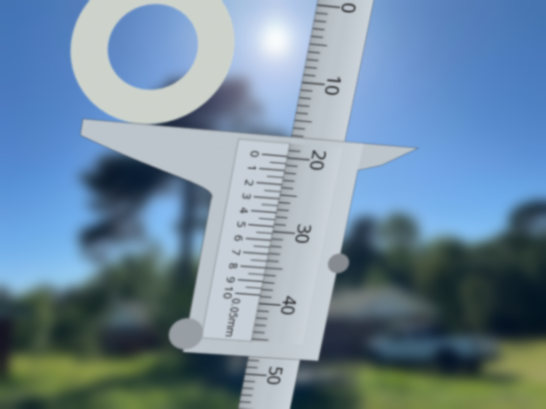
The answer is 19.8 mm
